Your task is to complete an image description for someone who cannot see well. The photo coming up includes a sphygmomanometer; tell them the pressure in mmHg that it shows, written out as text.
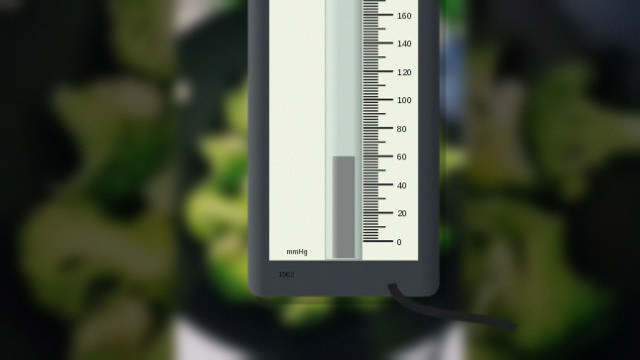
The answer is 60 mmHg
